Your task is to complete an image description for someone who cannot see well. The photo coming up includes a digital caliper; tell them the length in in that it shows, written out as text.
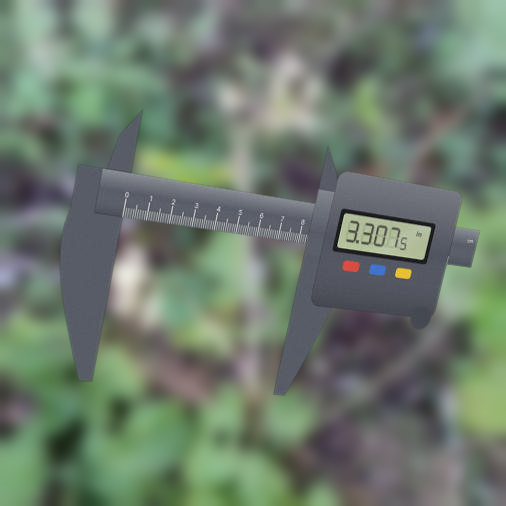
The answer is 3.3075 in
